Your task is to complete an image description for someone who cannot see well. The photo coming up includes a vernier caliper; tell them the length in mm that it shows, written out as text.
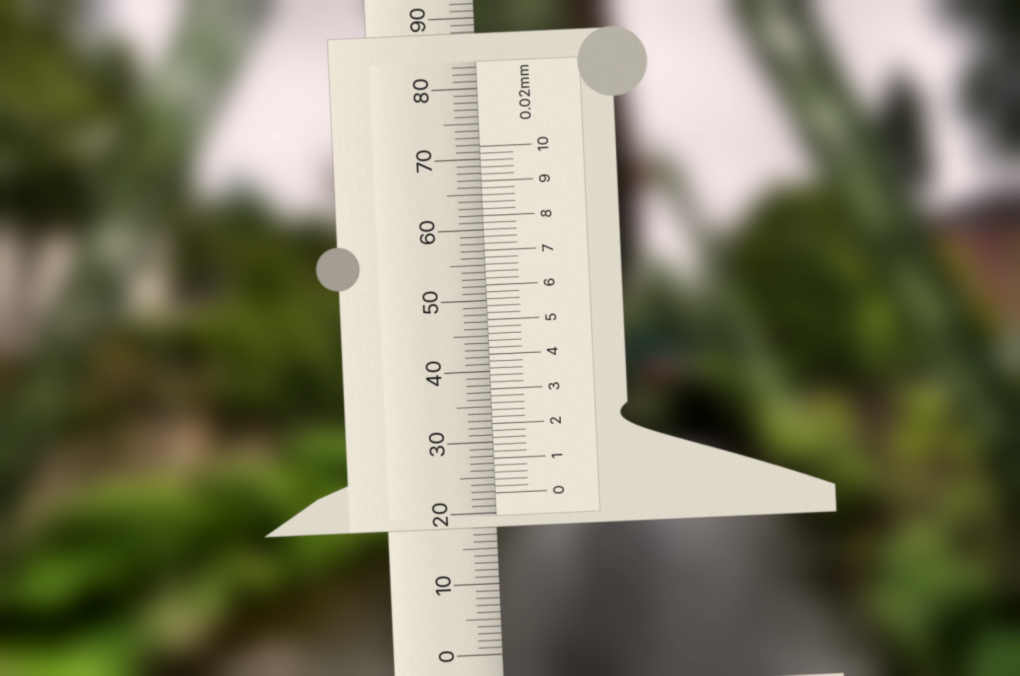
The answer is 22.8 mm
